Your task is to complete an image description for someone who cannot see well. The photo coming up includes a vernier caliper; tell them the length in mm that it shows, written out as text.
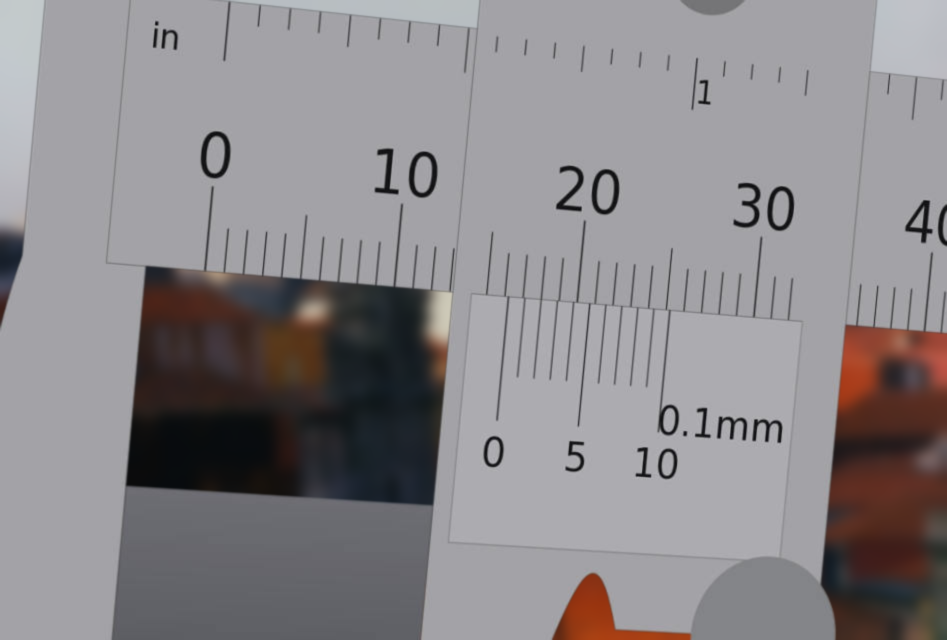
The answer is 16.2 mm
